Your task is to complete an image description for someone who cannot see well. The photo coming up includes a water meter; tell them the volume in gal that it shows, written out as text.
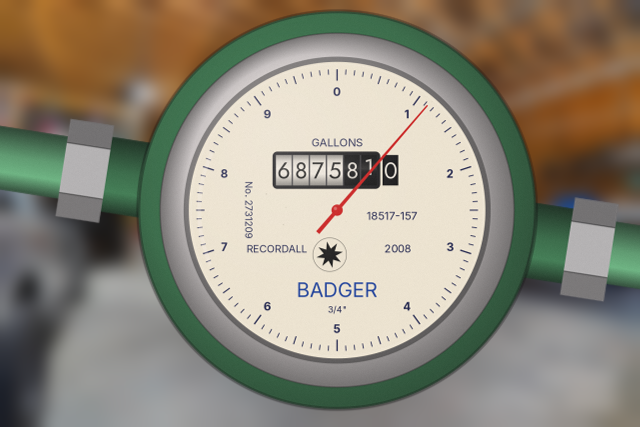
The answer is 6875811.1 gal
